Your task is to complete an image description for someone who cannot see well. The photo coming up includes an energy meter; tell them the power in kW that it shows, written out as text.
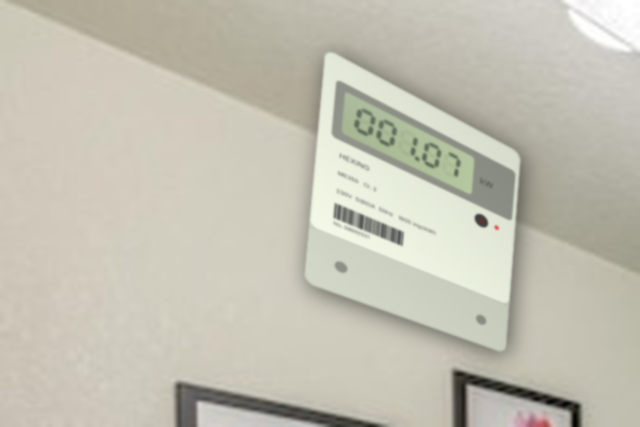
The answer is 1.07 kW
